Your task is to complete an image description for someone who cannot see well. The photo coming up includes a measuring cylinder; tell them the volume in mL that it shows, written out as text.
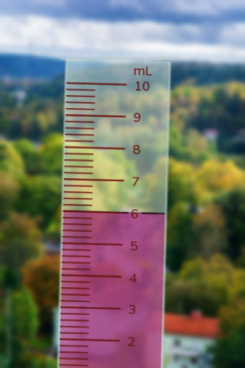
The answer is 6 mL
